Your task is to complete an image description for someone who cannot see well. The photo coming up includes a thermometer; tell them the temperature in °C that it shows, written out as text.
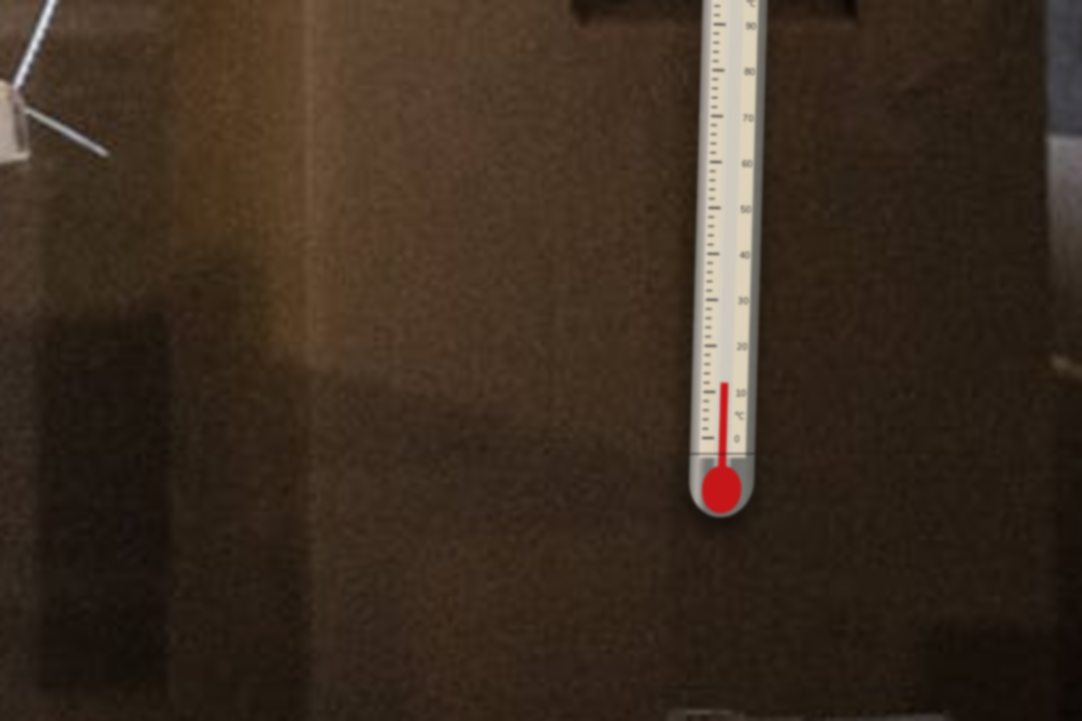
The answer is 12 °C
